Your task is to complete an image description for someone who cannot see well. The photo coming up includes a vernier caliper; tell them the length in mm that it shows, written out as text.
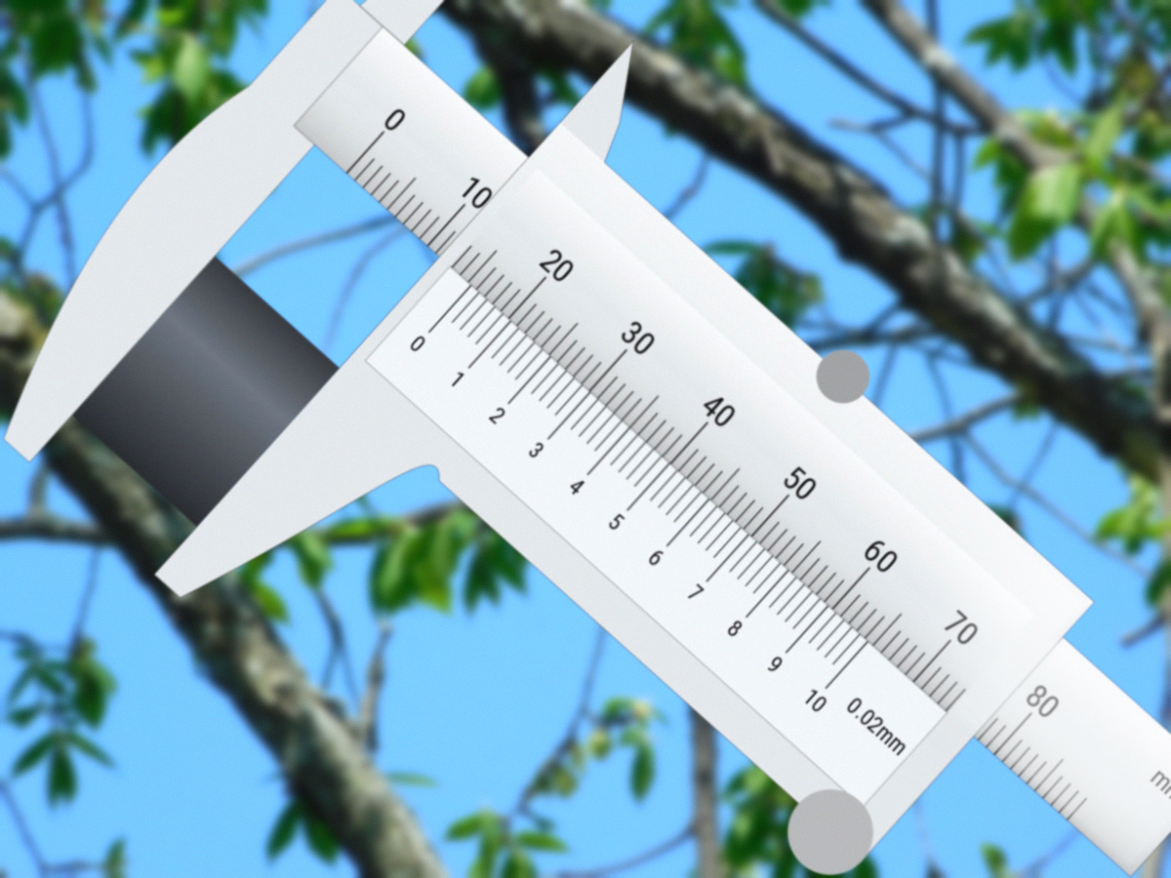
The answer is 15.4 mm
